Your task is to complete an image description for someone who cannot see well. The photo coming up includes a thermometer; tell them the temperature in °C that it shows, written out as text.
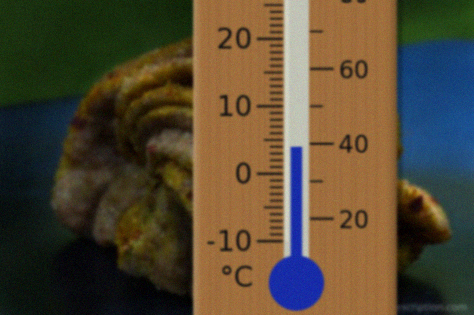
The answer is 4 °C
